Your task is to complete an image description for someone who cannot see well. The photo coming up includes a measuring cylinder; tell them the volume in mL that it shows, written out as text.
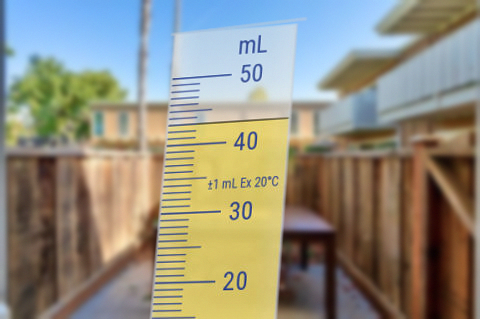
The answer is 43 mL
